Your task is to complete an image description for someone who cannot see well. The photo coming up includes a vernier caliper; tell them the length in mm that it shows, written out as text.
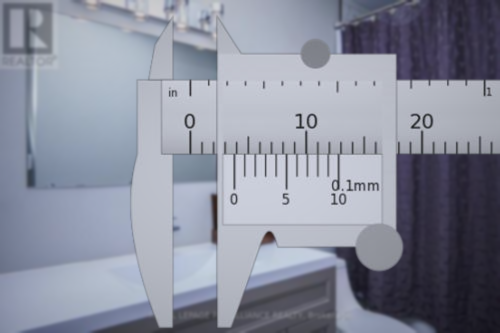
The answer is 3.8 mm
